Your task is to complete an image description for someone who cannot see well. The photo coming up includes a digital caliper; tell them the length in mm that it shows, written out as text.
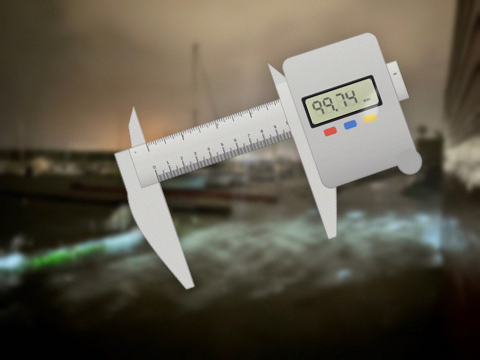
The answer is 99.74 mm
